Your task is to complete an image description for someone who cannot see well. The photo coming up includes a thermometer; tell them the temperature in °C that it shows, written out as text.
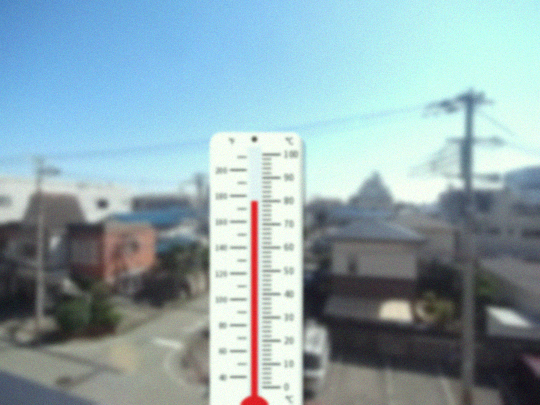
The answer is 80 °C
